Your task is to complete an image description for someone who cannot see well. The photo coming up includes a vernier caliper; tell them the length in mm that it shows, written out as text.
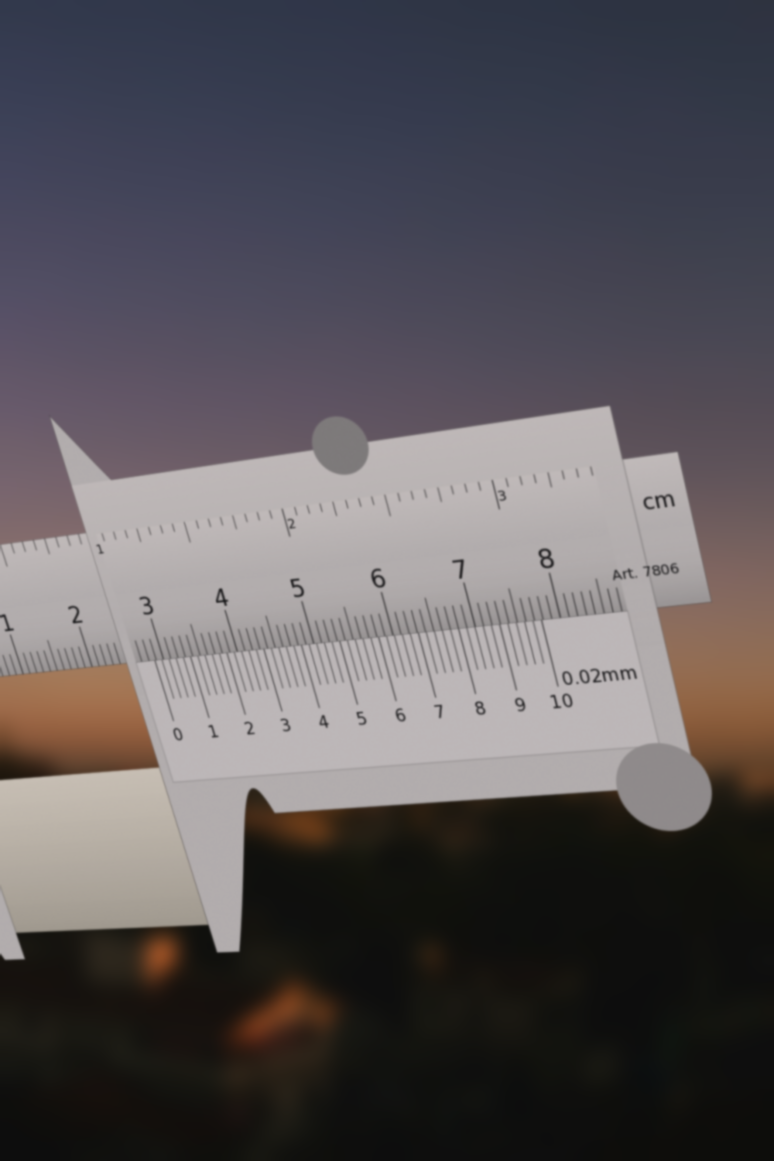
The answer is 28.8 mm
